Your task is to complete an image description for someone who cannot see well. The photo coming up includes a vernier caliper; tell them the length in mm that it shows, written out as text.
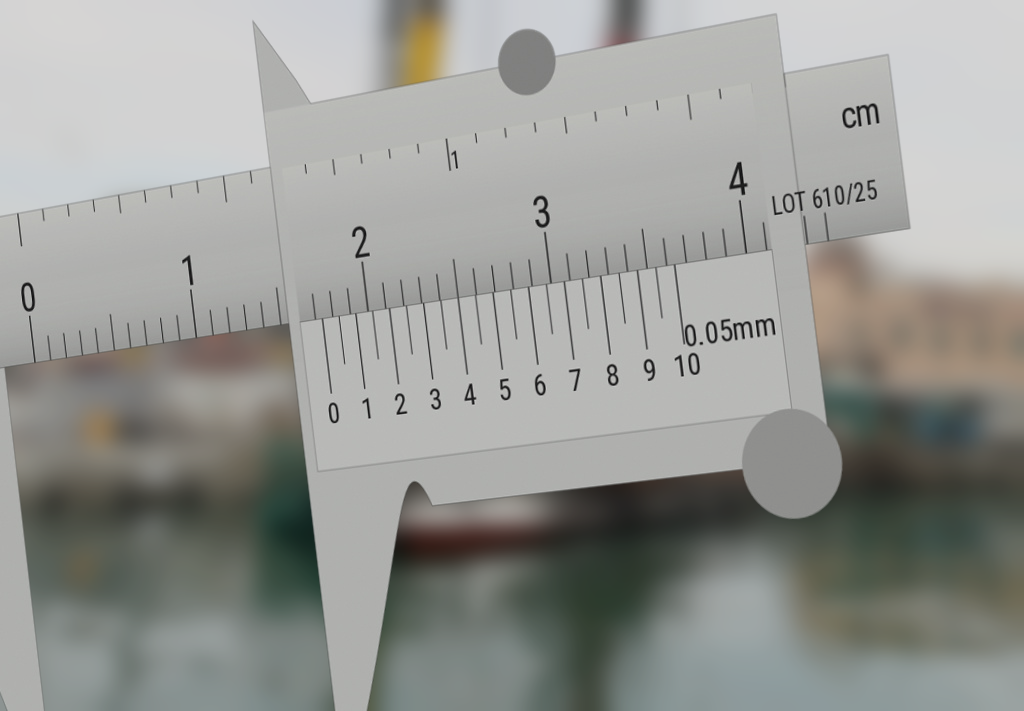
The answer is 17.4 mm
